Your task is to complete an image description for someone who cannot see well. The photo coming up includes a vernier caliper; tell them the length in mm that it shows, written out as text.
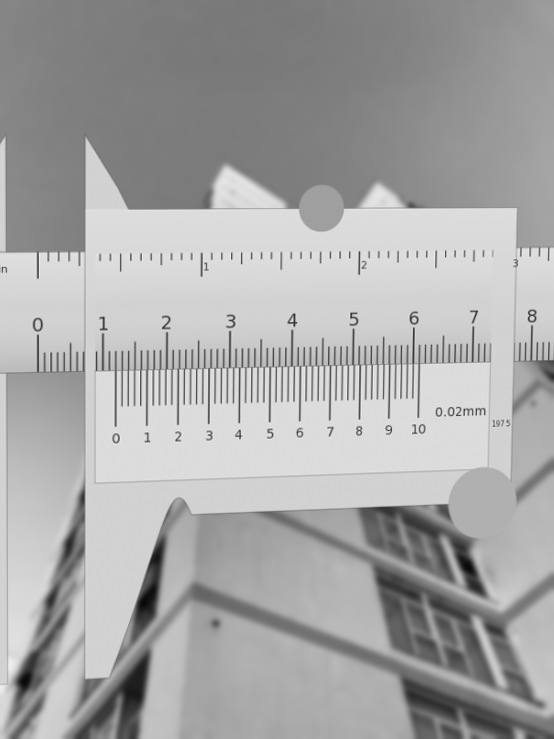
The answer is 12.0 mm
